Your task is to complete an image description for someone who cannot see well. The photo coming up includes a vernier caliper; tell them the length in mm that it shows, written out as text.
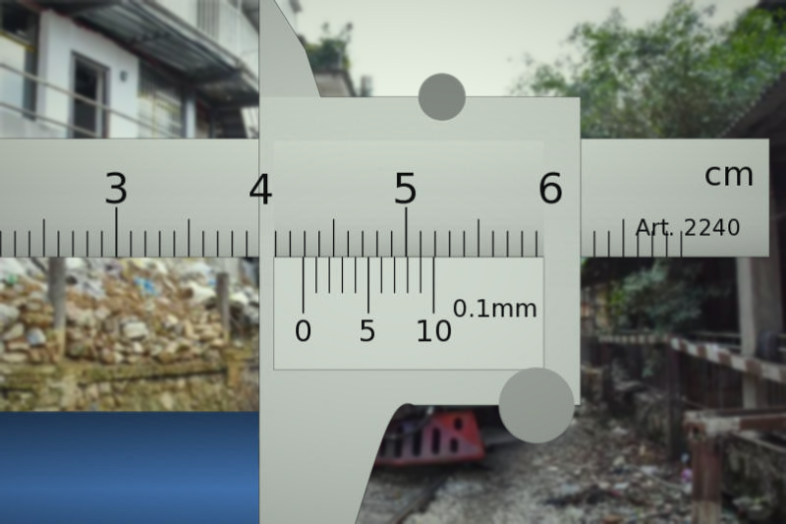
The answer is 42.9 mm
